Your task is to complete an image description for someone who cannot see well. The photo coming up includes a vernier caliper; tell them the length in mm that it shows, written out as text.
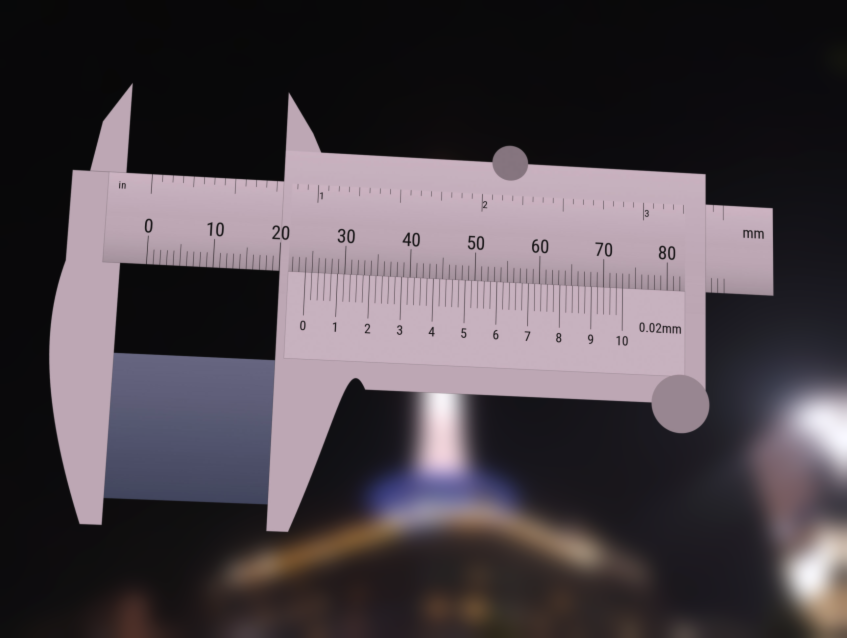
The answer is 24.0 mm
